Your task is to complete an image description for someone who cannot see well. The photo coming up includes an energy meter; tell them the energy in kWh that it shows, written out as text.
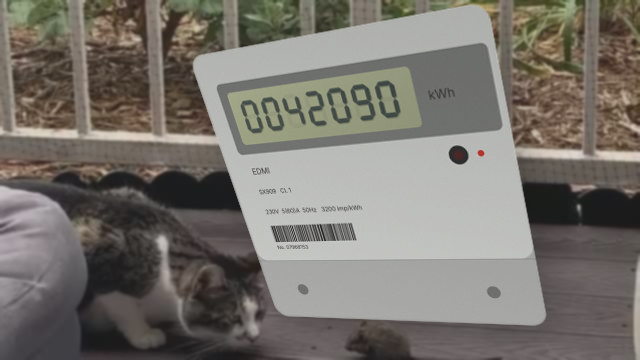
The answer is 42090 kWh
